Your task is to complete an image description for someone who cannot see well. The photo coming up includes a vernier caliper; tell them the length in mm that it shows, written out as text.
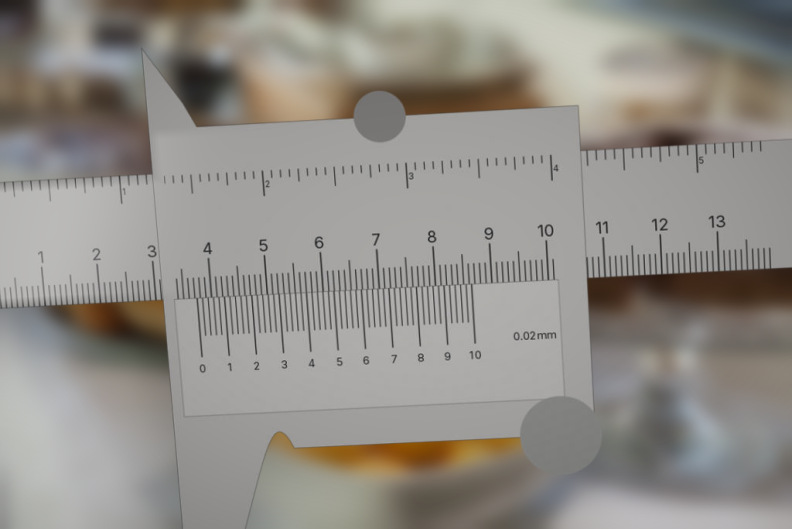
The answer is 37.4 mm
